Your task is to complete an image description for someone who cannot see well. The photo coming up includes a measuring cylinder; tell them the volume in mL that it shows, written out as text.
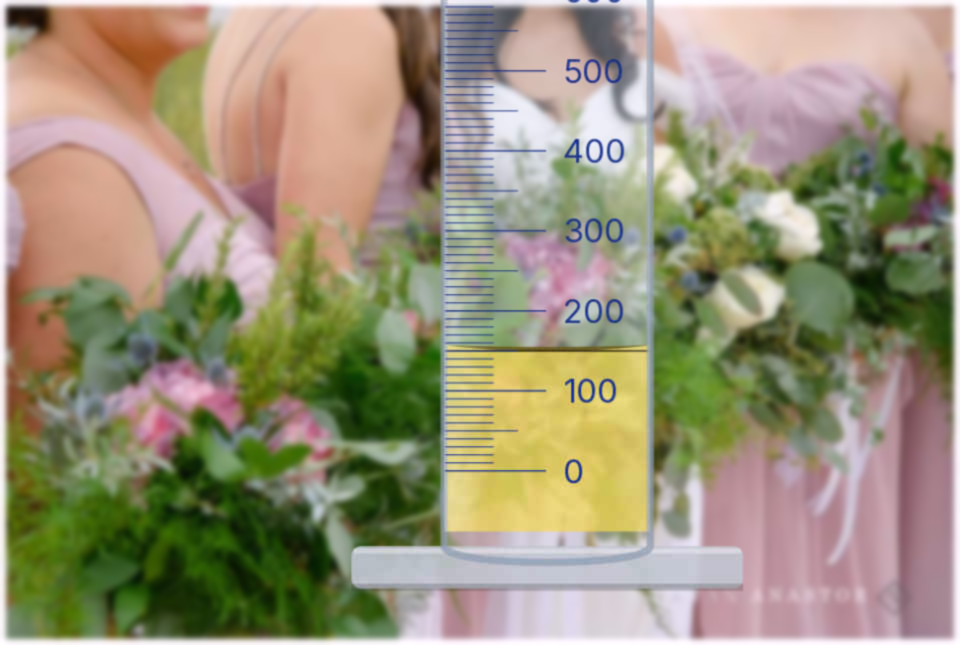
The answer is 150 mL
